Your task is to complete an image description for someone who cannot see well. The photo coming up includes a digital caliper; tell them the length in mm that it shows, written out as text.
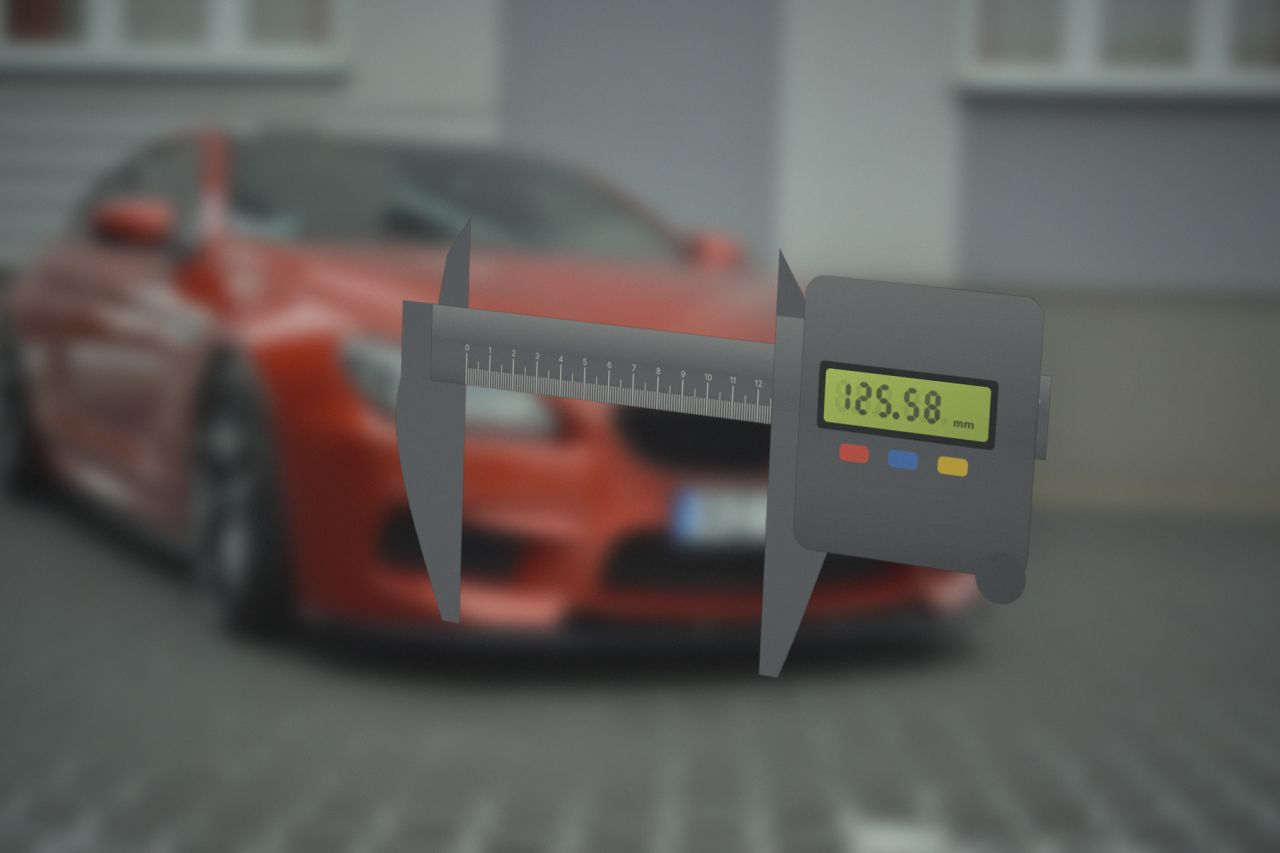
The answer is 125.58 mm
